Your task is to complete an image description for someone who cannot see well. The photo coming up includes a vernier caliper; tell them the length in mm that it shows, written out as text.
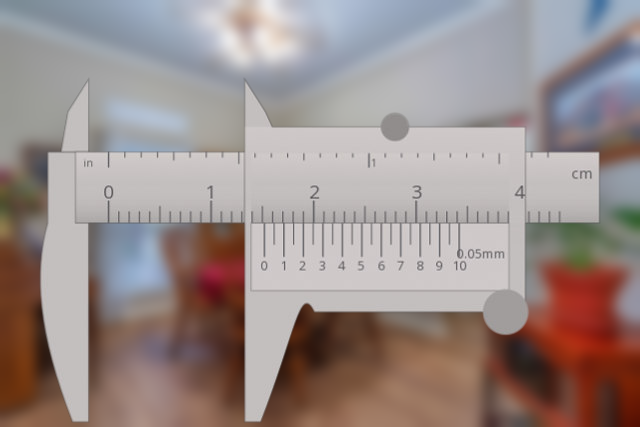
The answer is 15.2 mm
